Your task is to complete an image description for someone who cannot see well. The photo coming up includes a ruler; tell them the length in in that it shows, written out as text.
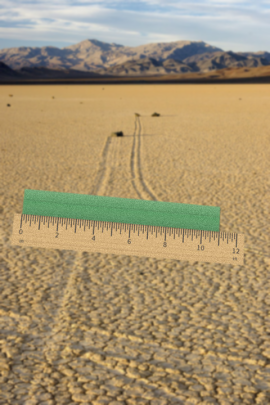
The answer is 11 in
